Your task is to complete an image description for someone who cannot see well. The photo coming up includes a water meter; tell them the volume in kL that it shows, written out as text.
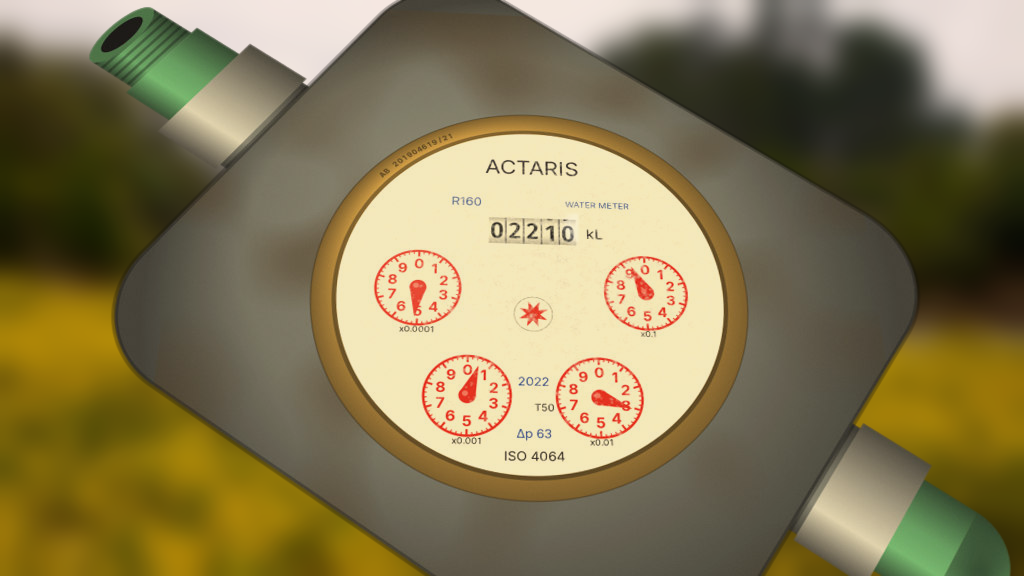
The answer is 2209.9305 kL
